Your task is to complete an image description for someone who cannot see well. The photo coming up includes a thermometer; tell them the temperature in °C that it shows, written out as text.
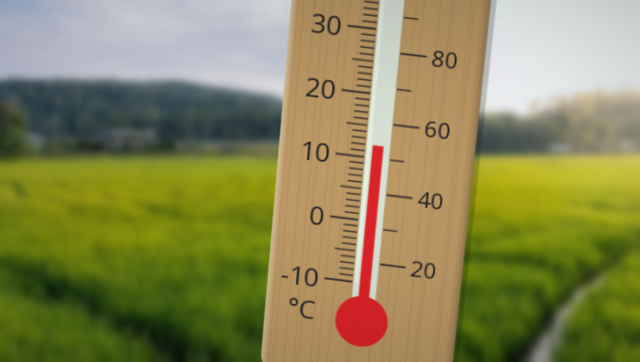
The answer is 12 °C
